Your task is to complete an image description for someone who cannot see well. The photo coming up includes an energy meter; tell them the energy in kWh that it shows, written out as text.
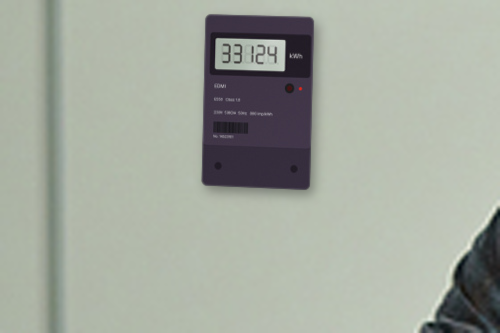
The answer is 33124 kWh
